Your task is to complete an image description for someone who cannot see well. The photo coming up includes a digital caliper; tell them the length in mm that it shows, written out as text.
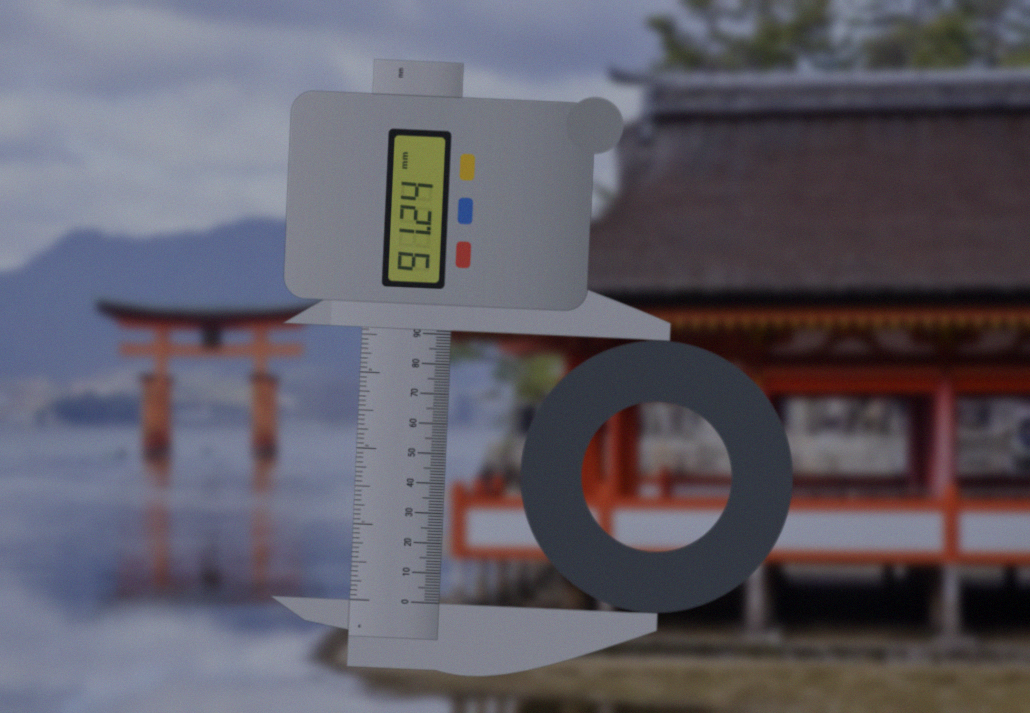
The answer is 91.24 mm
